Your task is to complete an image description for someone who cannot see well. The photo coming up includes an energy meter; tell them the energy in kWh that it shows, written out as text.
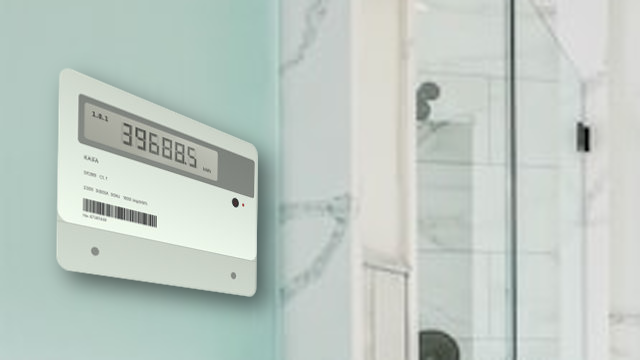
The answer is 39688.5 kWh
